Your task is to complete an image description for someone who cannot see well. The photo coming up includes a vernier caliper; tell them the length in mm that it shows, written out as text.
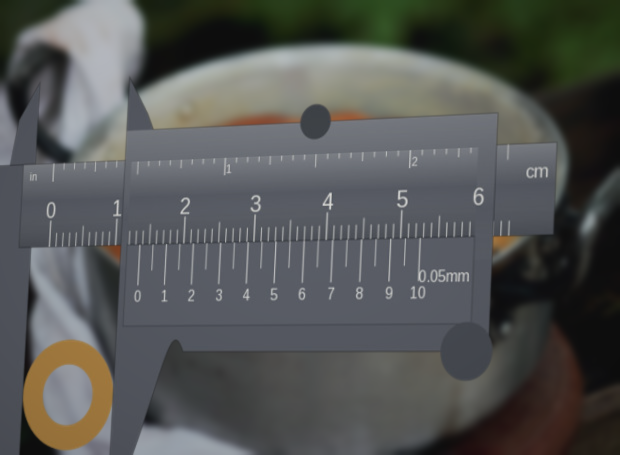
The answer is 13.6 mm
